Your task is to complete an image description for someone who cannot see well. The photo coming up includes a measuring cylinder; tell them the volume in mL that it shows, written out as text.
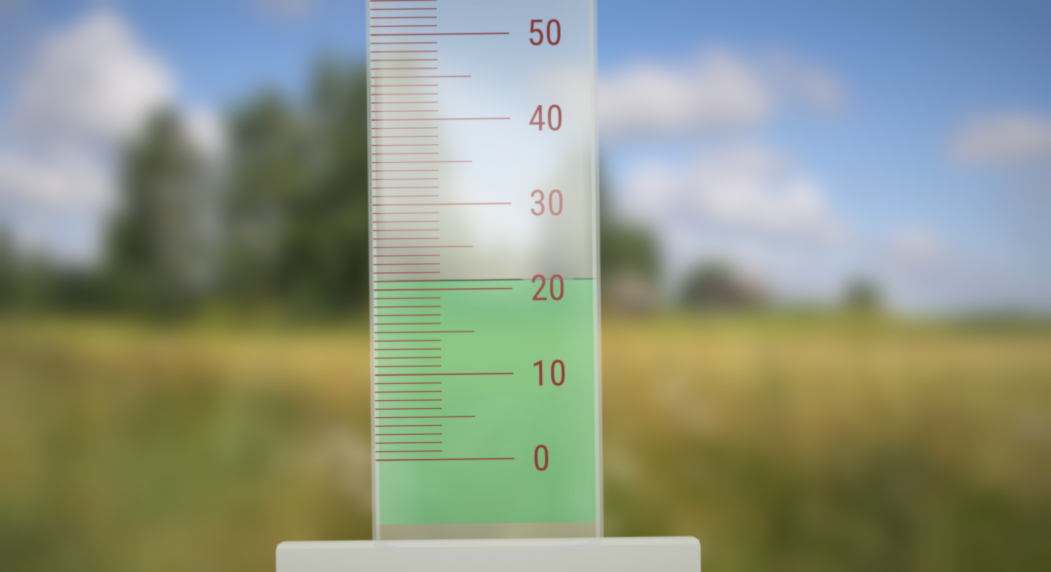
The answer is 21 mL
